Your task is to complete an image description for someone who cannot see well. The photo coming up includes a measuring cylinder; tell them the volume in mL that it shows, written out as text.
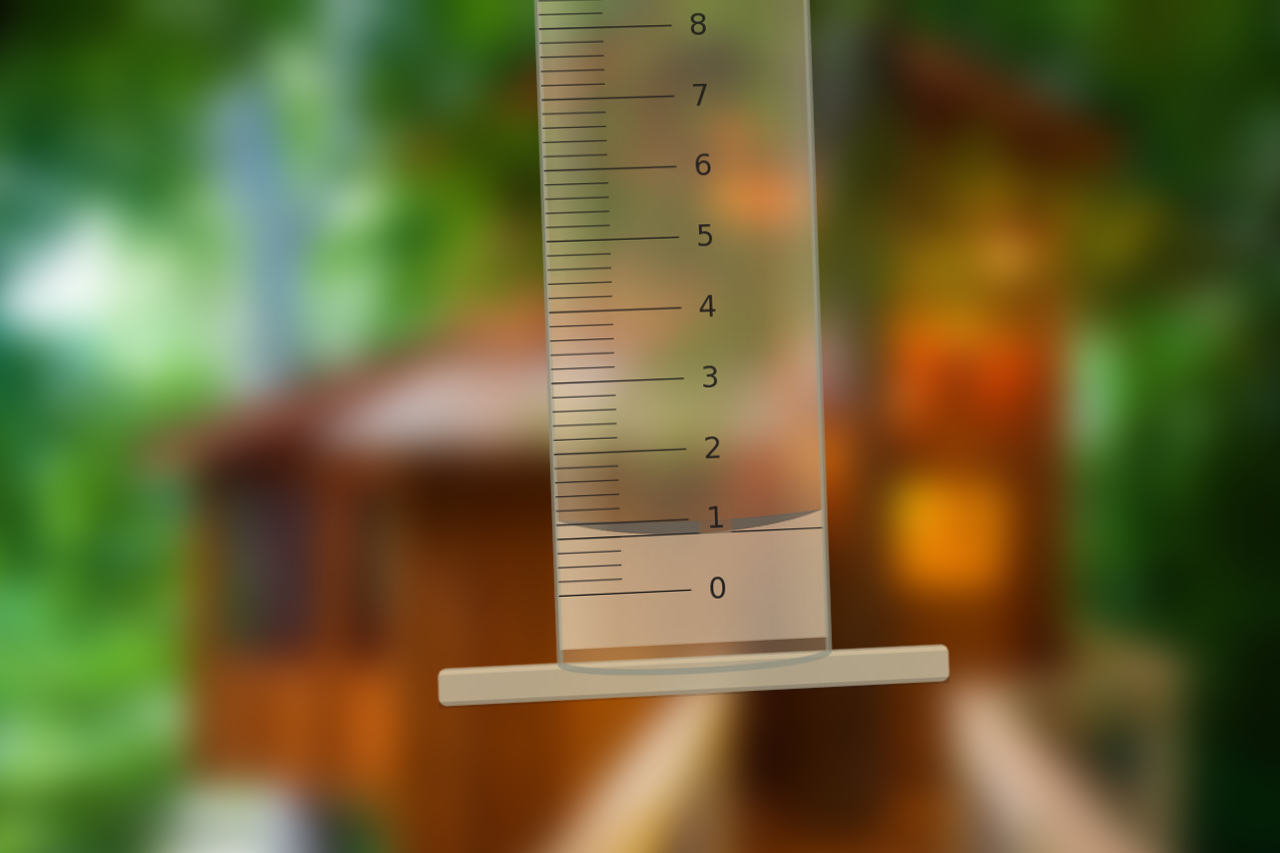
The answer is 0.8 mL
